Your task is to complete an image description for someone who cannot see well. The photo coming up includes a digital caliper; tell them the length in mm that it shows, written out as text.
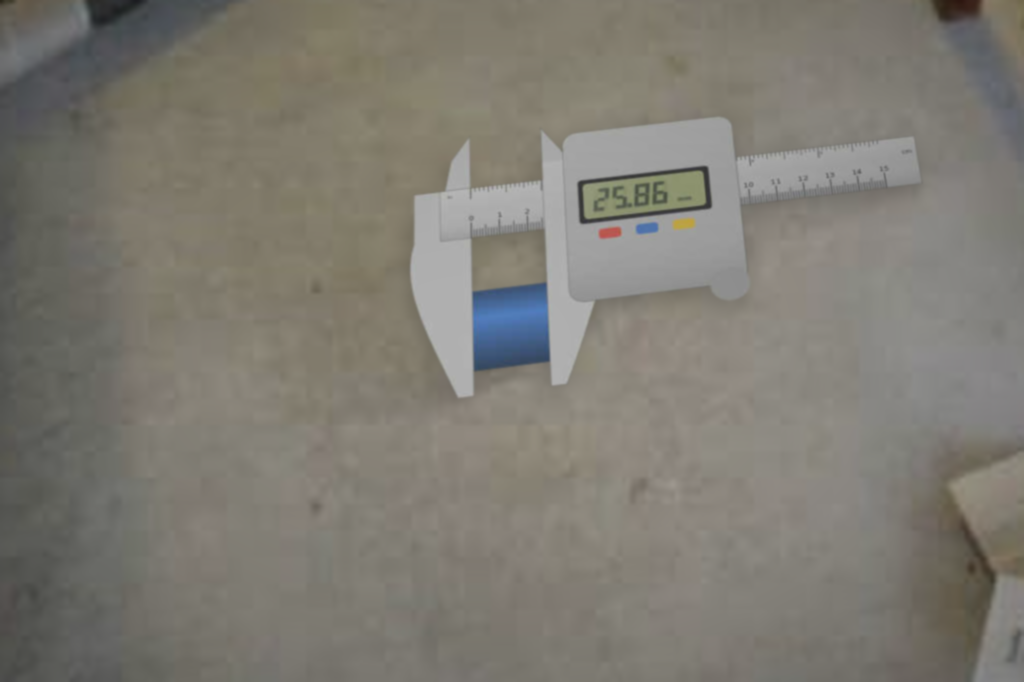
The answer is 25.86 mm
